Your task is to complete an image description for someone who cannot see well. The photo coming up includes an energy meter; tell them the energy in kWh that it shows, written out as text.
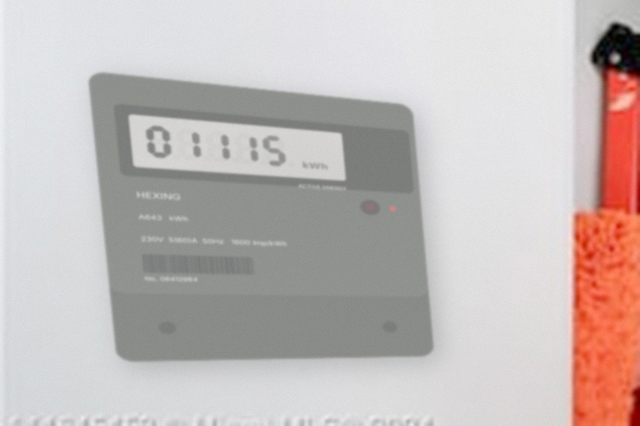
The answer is 1115 kWh
